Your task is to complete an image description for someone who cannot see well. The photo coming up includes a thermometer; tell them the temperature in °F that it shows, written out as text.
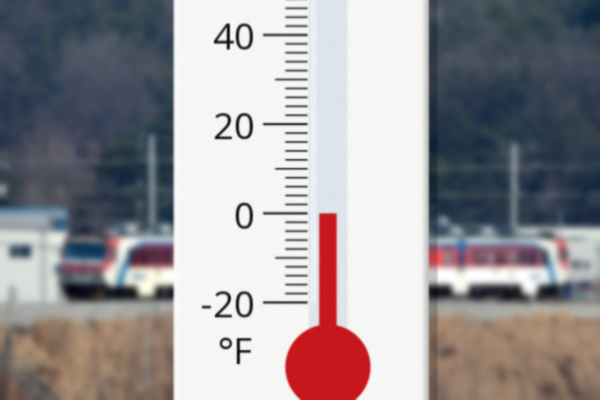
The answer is 0 °F
